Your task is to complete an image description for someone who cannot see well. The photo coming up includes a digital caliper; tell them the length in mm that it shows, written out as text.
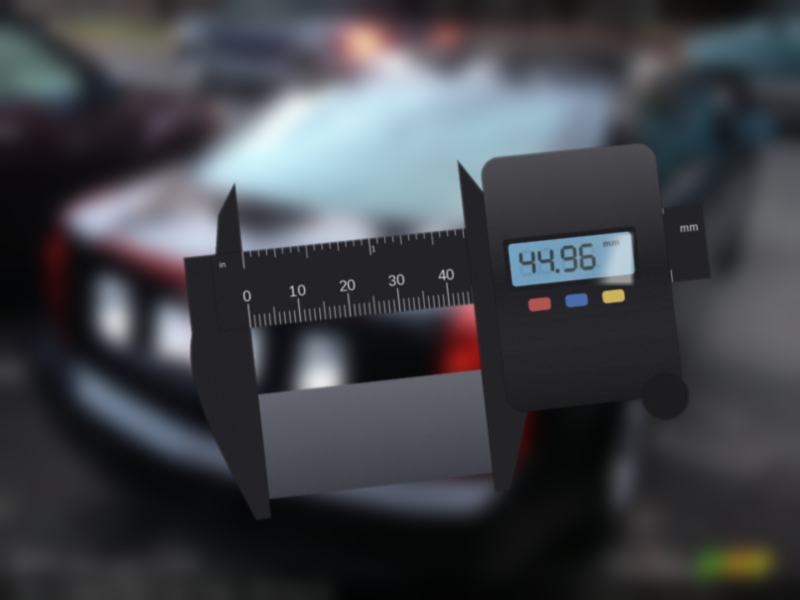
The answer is 44.96 mm
